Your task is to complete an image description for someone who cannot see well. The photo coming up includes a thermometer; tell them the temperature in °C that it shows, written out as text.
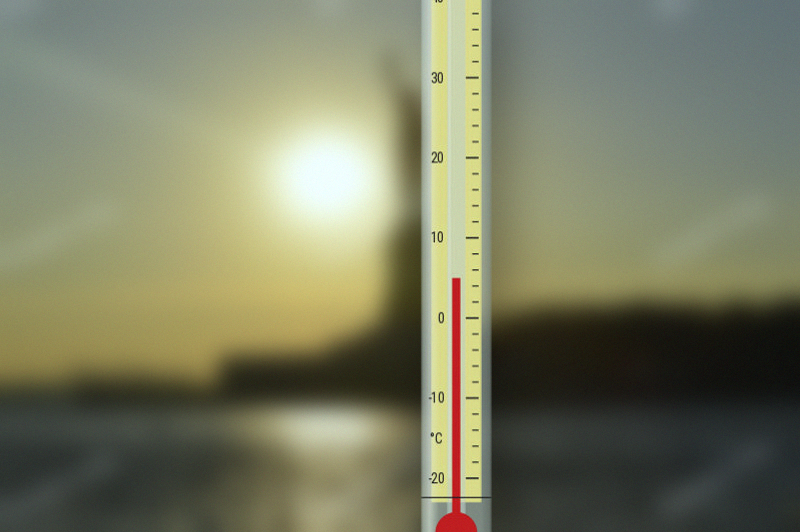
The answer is 5 °C
